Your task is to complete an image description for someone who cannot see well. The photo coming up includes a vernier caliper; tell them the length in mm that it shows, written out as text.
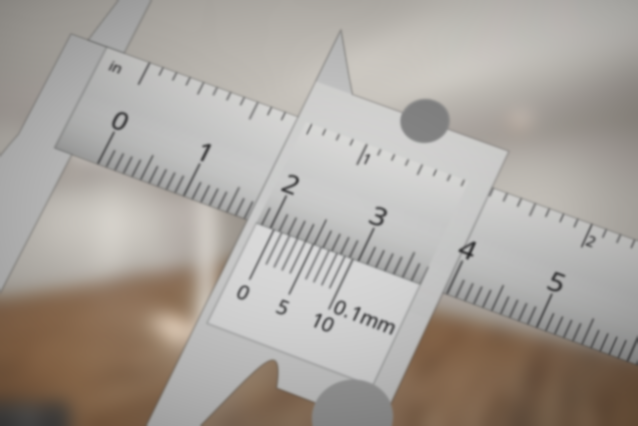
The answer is 20.4 mm
